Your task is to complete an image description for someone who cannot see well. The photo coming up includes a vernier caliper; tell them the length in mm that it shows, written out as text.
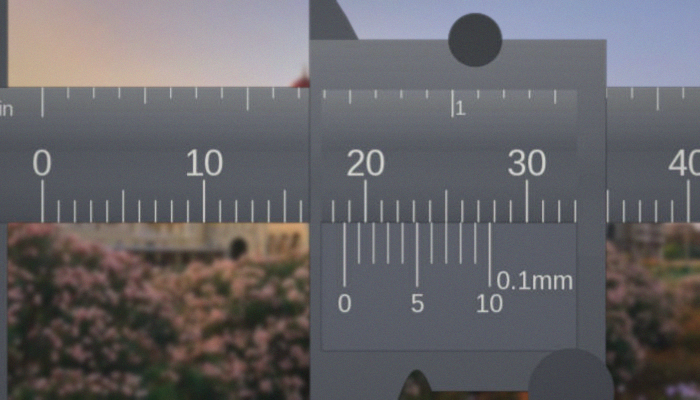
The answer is 18.7 mm
